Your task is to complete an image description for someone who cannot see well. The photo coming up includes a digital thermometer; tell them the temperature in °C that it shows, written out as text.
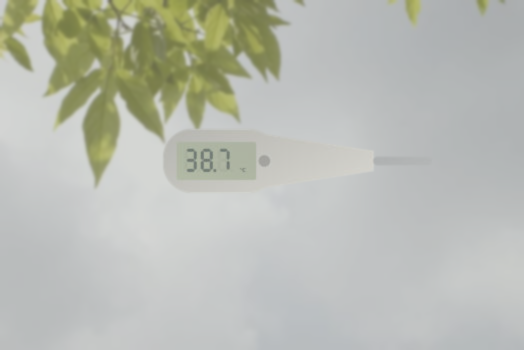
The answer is 38.7 °C
